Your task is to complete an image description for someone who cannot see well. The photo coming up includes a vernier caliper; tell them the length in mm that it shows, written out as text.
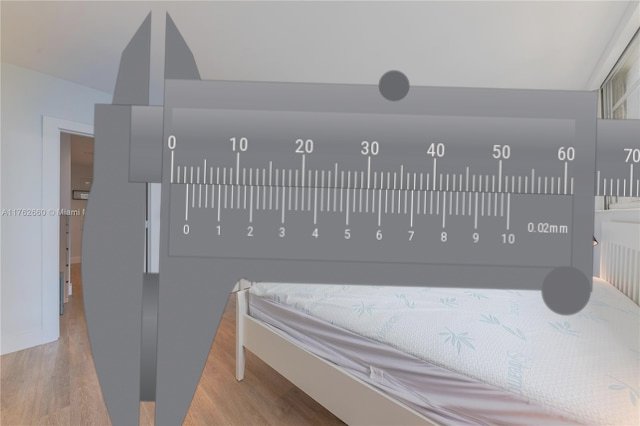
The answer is 2.4 mm
